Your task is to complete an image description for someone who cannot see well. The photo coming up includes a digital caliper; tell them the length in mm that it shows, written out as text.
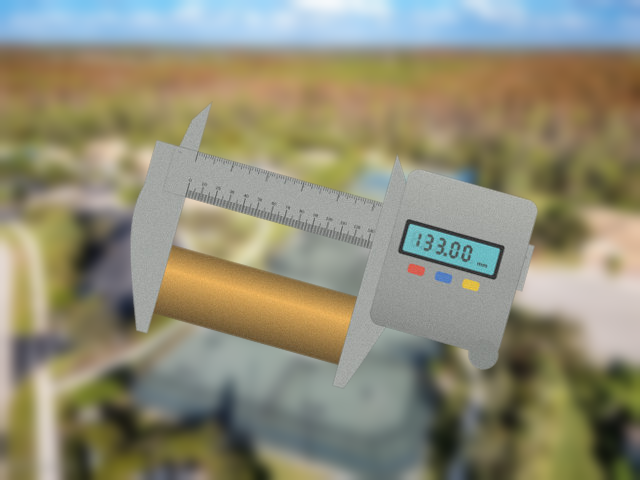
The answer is 133.00 mm
